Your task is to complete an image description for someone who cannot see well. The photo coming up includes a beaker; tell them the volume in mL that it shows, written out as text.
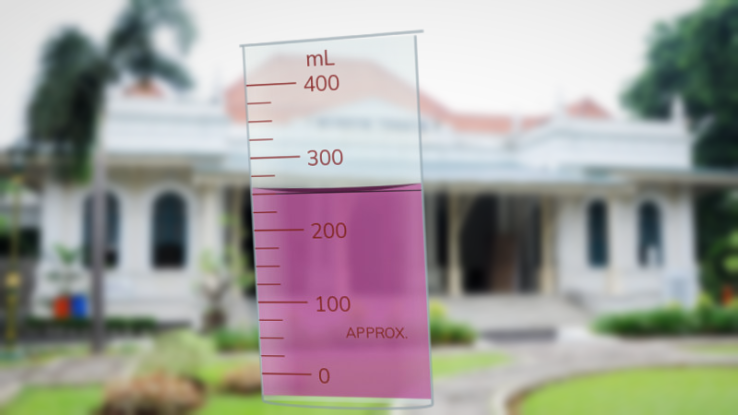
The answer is 250 mL
